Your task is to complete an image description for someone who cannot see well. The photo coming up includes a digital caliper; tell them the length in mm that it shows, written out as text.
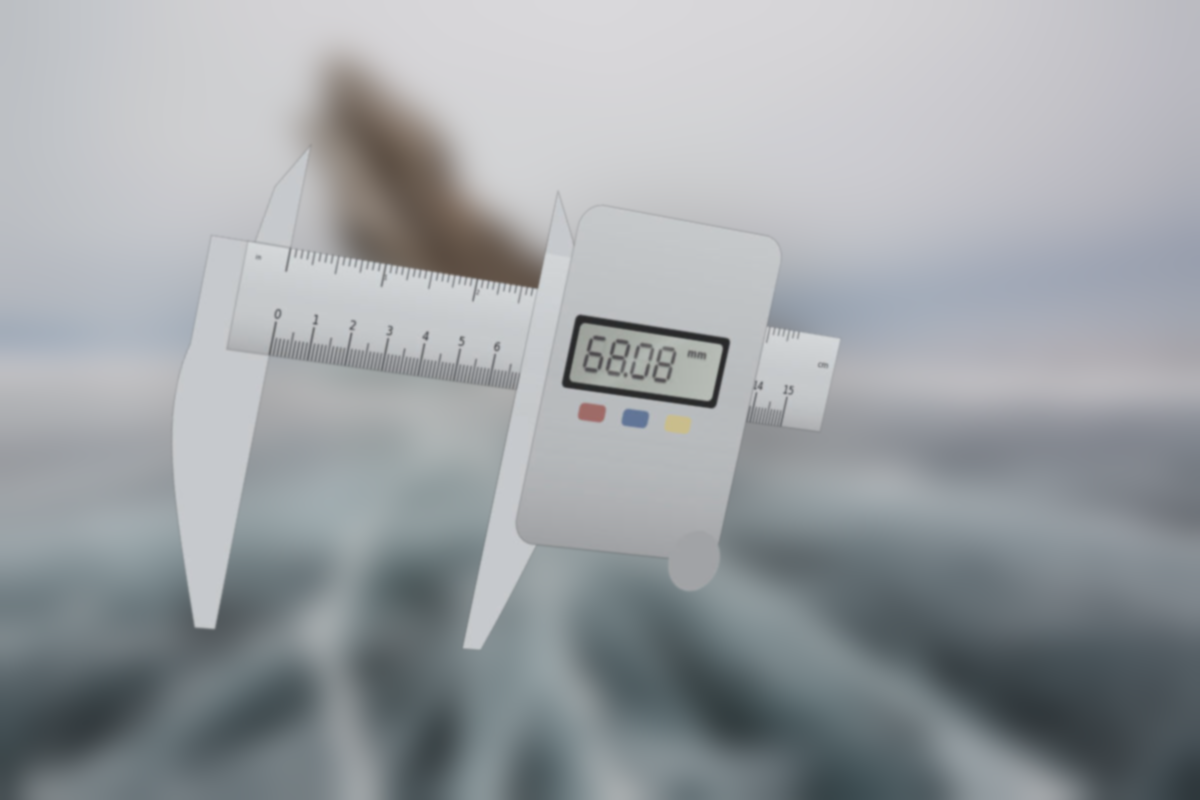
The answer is 68.08 mm
